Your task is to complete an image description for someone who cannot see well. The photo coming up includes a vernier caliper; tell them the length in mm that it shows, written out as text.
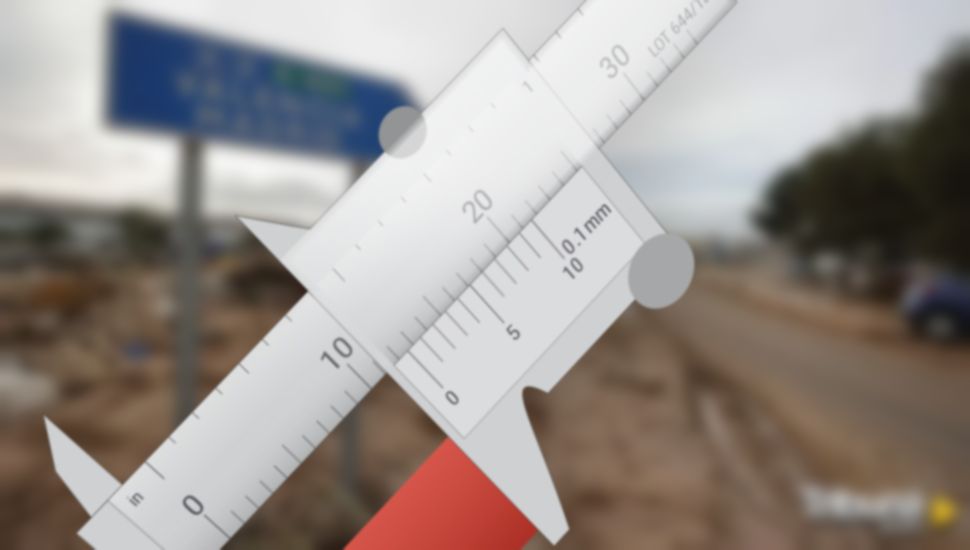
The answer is 12.6 mm
